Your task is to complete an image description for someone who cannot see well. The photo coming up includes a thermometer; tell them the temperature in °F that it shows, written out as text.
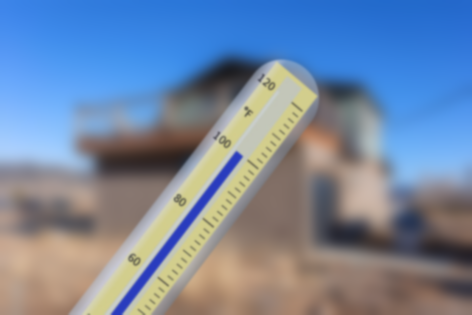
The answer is 100 °F
